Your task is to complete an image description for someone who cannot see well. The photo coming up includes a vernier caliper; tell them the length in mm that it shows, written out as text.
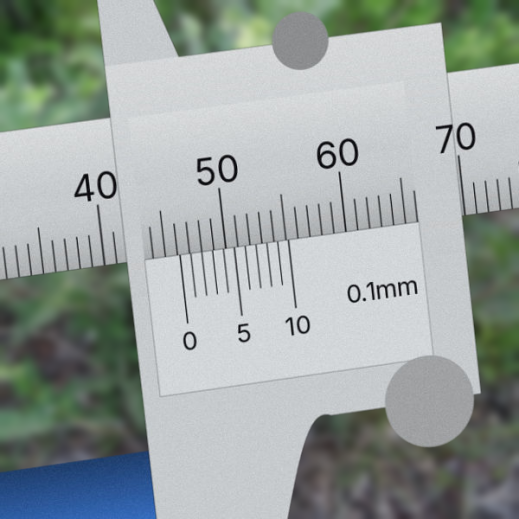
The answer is 46.2 mm
